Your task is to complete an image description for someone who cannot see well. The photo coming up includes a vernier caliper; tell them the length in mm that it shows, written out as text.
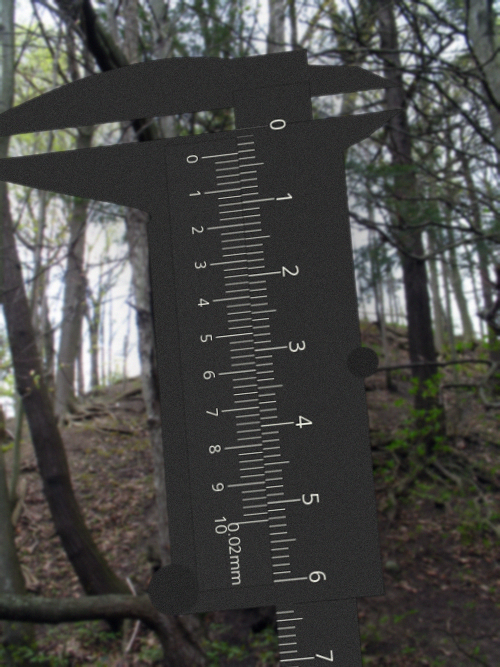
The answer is 3.2 mm
